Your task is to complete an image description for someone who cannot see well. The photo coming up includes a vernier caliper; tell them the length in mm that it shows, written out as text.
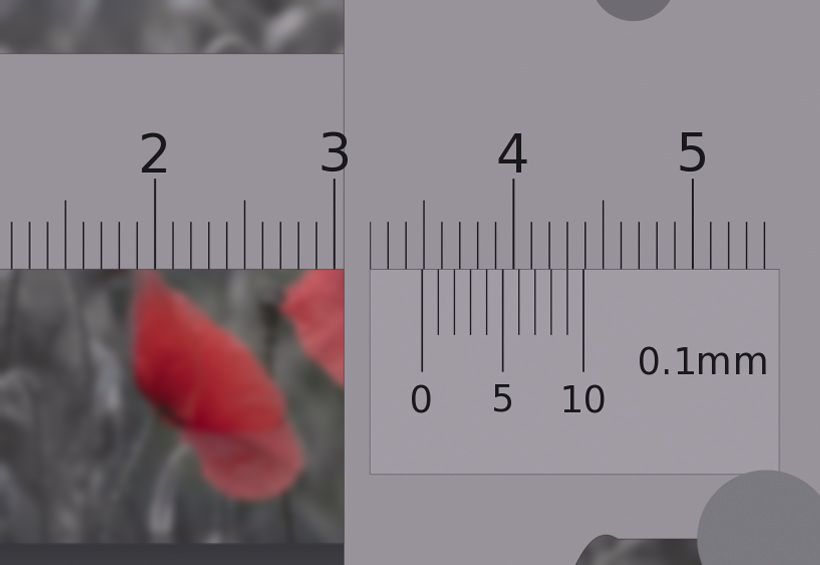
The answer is 34.9 mm
